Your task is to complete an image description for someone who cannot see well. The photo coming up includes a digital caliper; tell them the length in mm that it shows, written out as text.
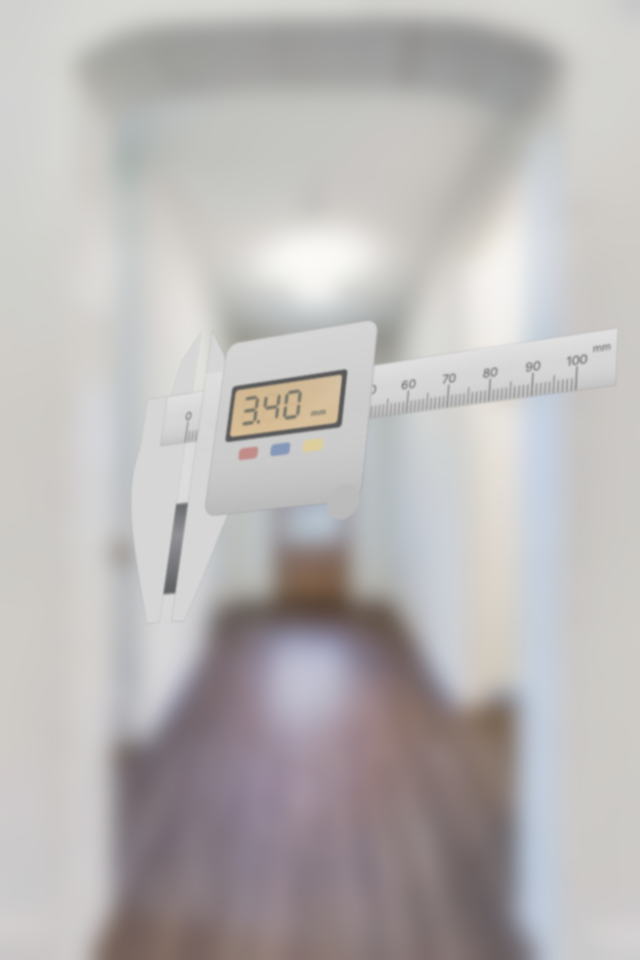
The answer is 3.40 mm
